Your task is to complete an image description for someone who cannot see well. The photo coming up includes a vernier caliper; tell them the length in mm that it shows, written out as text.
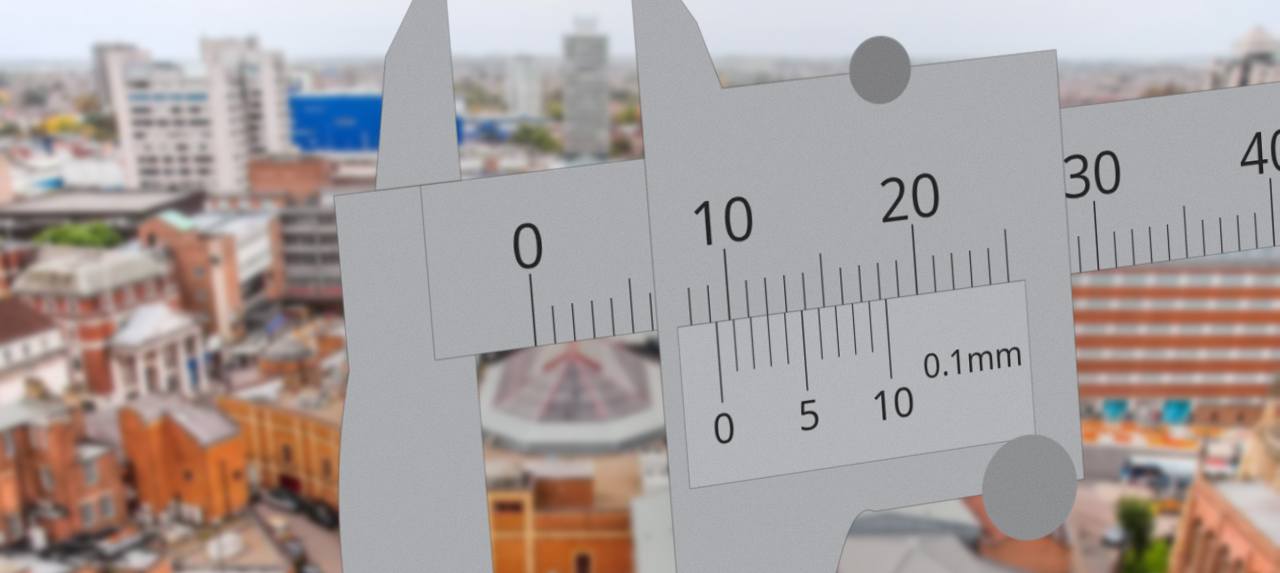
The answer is 9.3 mm
